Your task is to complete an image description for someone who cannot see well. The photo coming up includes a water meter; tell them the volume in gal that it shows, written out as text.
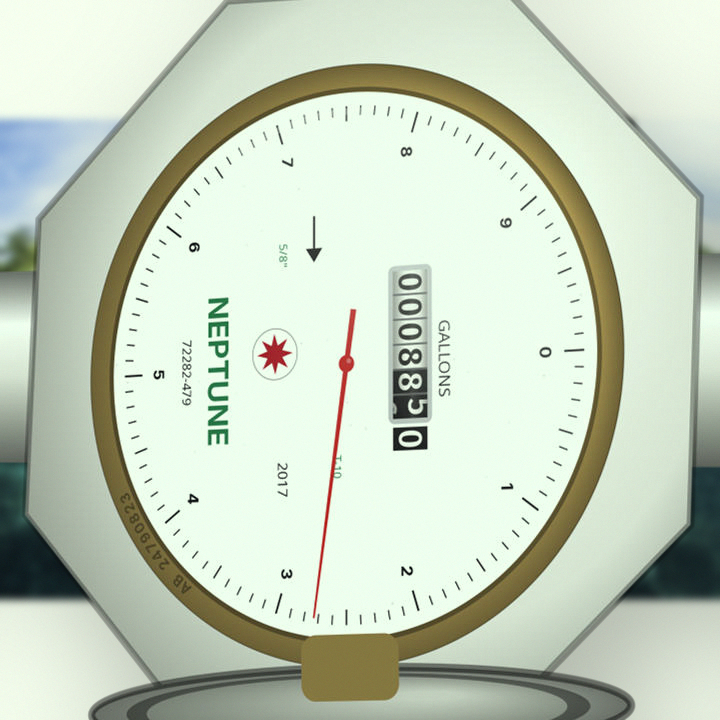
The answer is 8852.7 gal
